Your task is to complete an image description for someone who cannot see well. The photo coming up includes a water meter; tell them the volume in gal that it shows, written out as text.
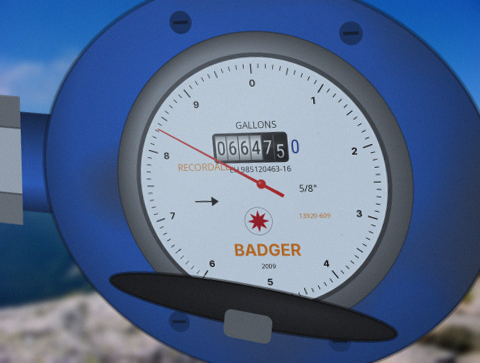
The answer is 664748.3 gal
